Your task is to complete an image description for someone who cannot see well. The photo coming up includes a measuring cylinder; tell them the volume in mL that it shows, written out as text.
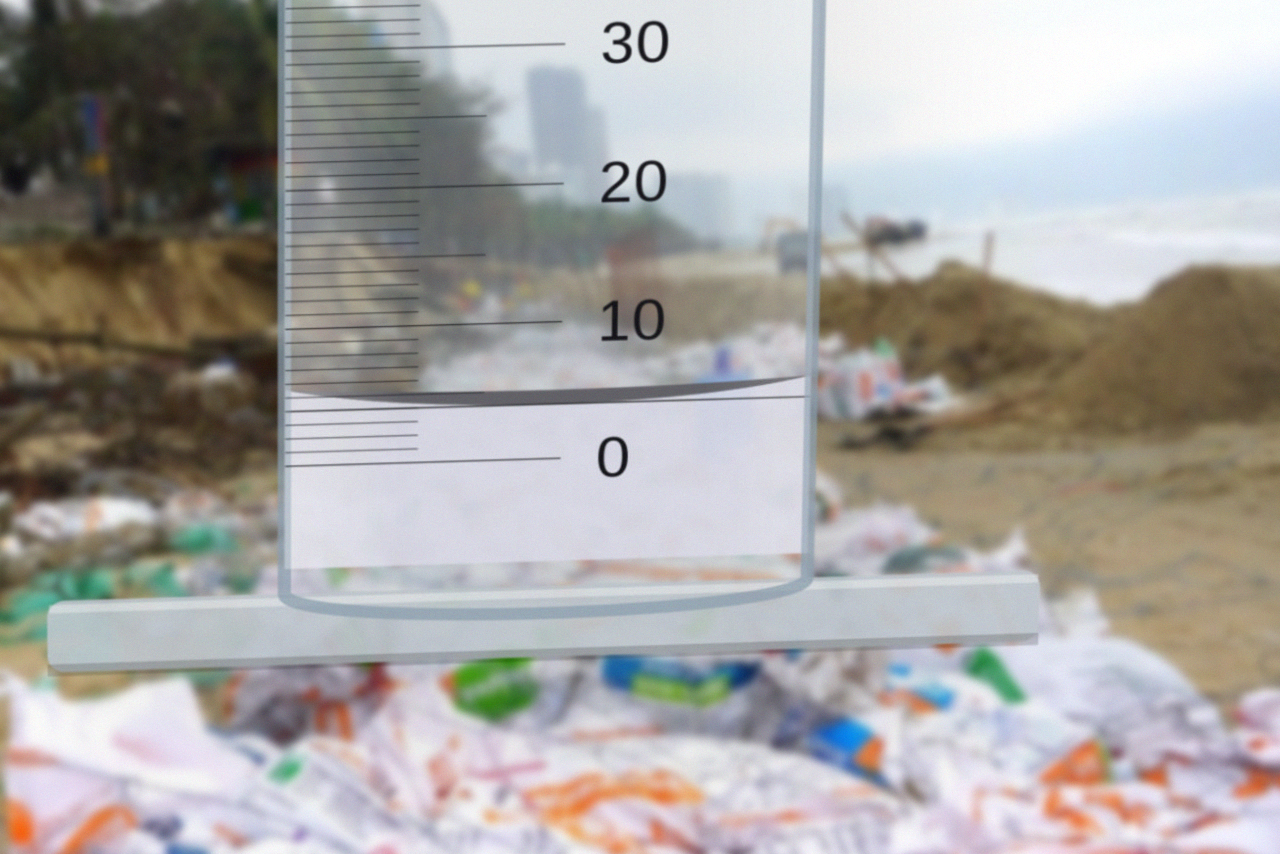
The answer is 4 mL
